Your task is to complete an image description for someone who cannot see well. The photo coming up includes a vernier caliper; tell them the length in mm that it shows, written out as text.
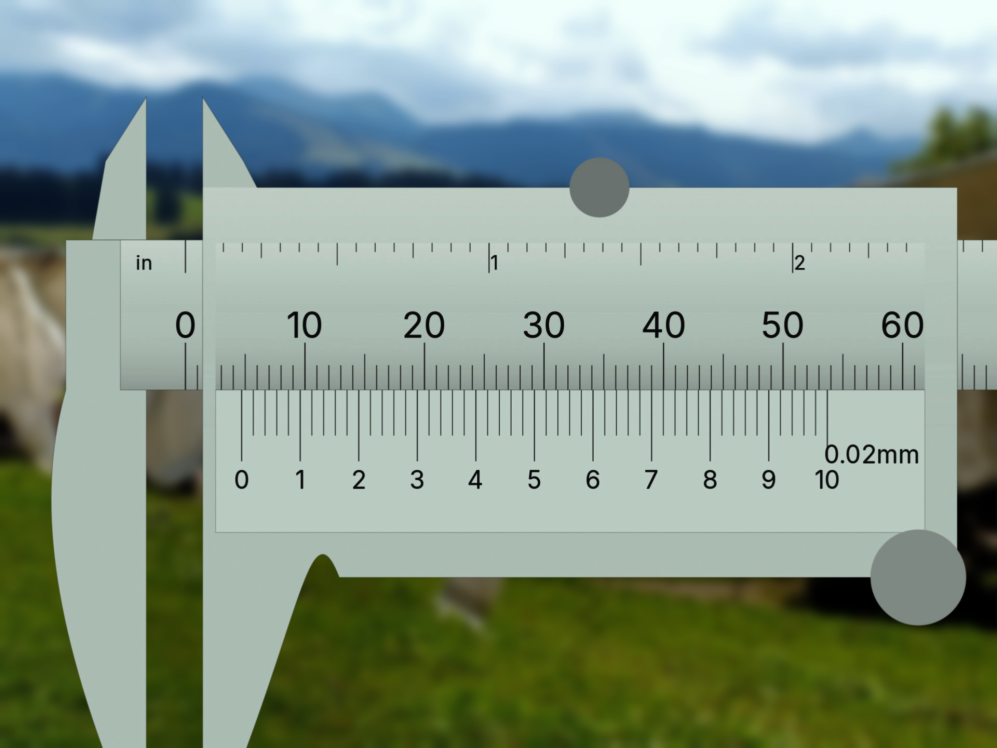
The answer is 4.7 mm
